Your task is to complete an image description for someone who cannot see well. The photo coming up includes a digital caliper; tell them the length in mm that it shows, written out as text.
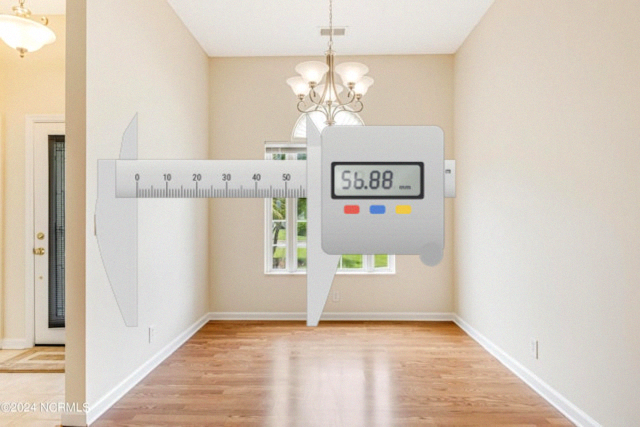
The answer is 56.88 mm
